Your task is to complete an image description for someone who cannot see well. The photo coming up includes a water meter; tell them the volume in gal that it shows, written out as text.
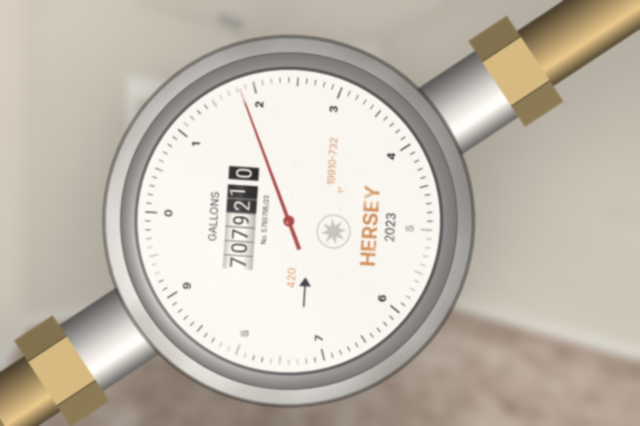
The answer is 7079211.8 gal
